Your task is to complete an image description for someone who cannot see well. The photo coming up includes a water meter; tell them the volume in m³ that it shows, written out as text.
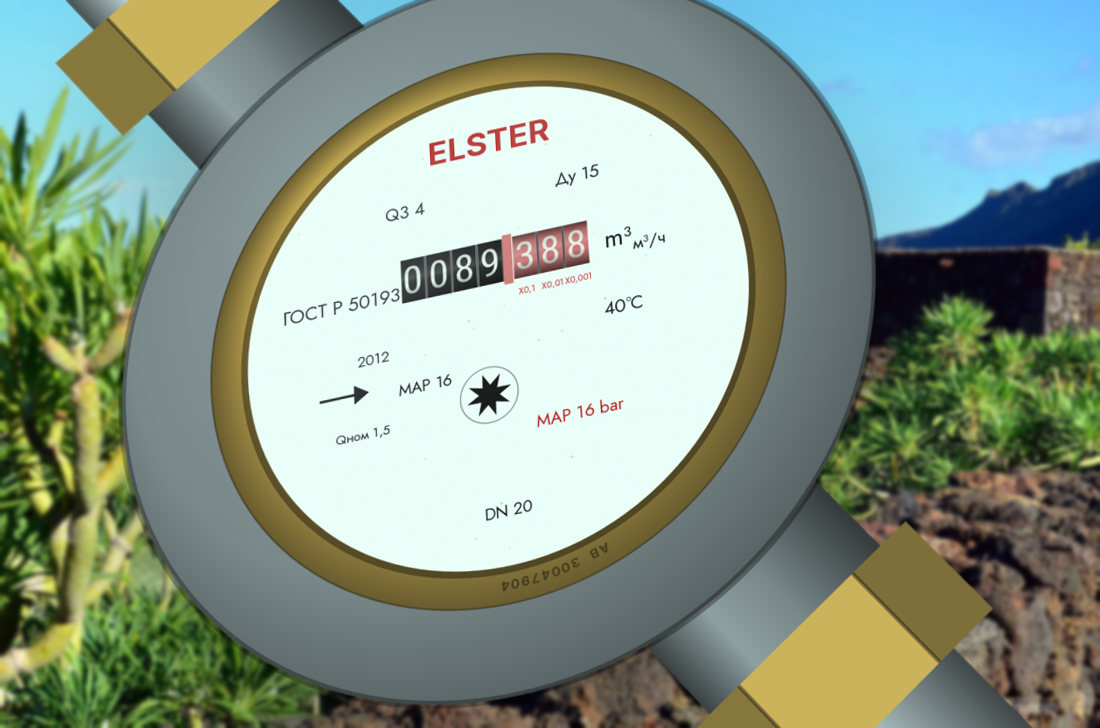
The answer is 89.388 m³
